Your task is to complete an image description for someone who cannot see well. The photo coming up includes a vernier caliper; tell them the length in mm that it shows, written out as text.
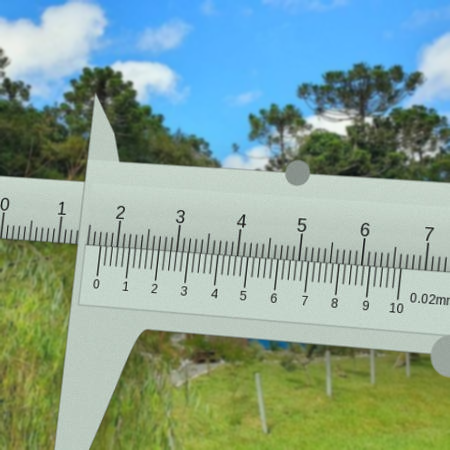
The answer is 17.2 mm
